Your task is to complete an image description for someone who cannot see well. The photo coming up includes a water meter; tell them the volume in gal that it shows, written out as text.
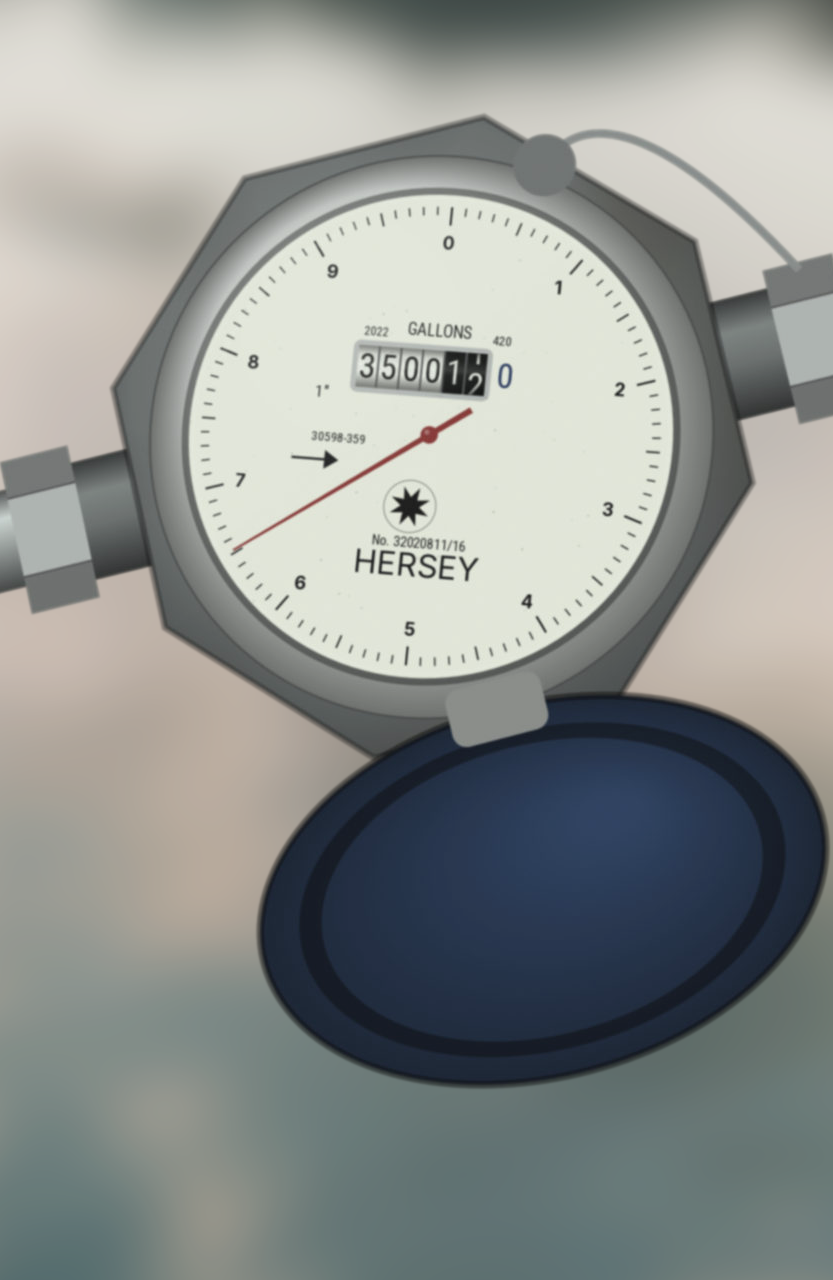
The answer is 3500116.5 gal
